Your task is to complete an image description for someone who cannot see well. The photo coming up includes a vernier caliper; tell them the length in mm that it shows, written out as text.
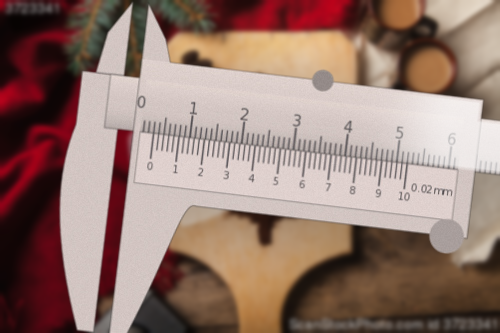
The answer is 3.0 mm
